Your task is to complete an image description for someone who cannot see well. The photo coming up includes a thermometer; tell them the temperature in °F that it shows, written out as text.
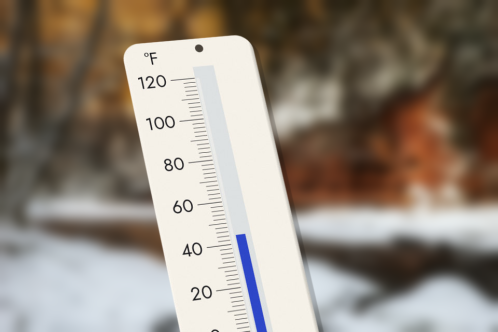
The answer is 44 °F
